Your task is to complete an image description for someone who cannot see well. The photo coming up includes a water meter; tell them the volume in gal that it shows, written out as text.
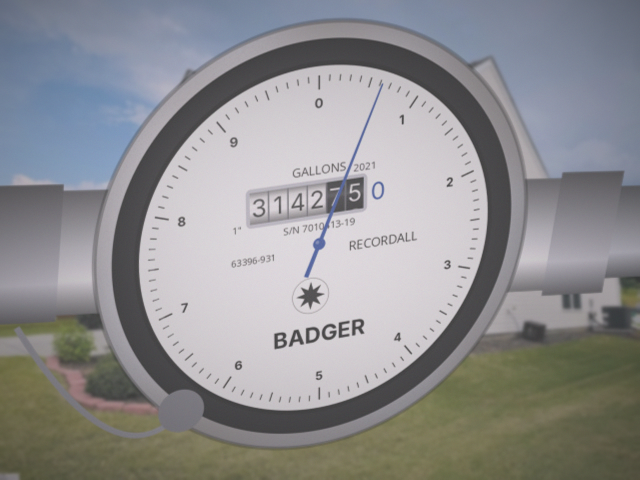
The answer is 3142750.6 gal
